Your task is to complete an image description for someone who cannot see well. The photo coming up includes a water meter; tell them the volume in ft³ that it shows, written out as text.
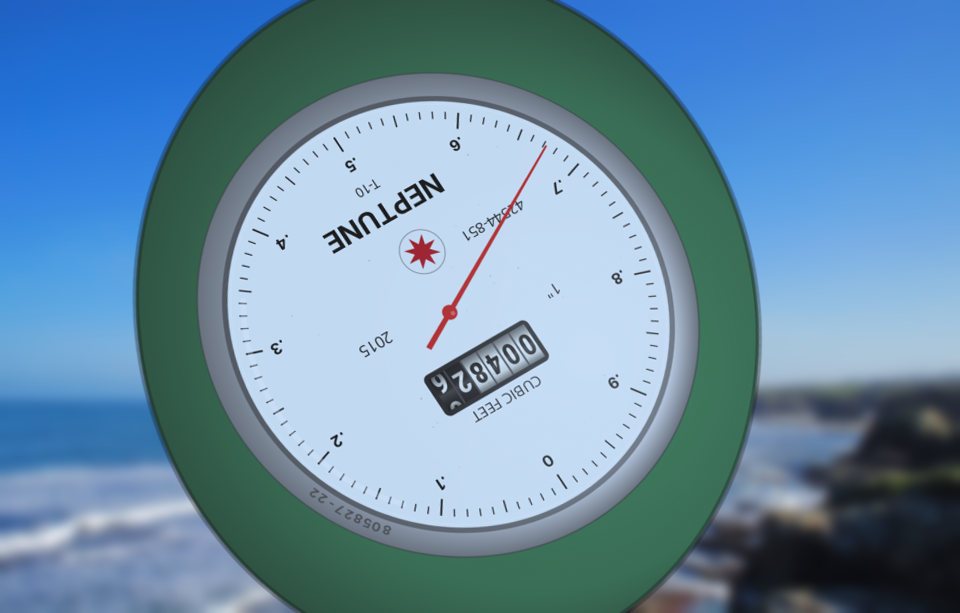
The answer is 4825.67 ft³
